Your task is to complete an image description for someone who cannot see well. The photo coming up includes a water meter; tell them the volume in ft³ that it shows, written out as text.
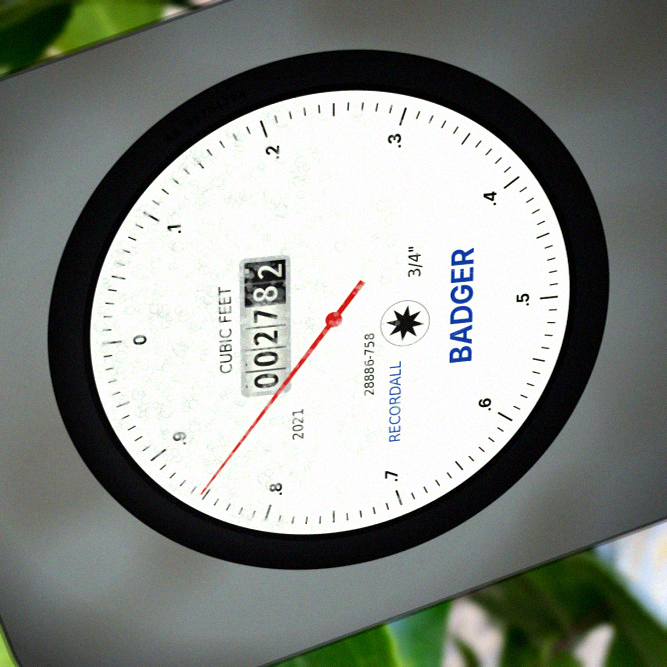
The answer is 2781.85 ft³
